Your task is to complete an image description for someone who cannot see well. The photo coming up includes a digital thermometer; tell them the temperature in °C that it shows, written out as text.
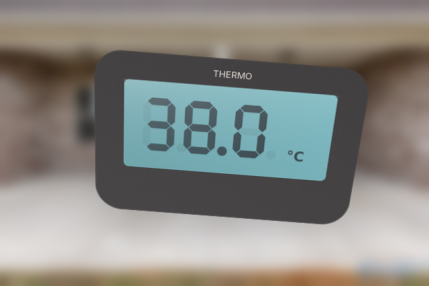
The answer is 38.0 °C
